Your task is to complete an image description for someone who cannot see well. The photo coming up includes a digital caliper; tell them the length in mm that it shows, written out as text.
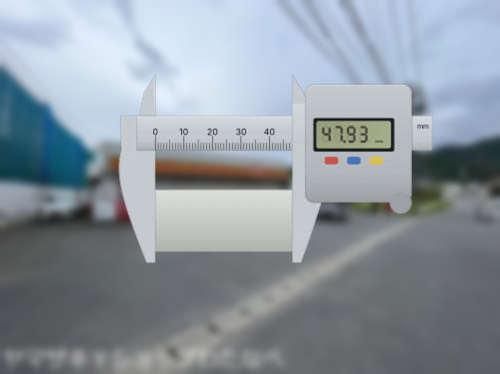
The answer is 47.93 mm
